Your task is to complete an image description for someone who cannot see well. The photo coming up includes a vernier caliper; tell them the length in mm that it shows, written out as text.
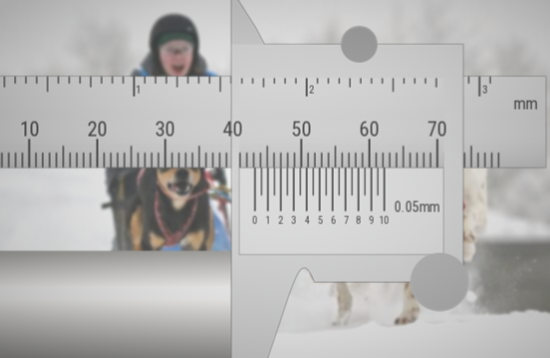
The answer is 43.2 mm
